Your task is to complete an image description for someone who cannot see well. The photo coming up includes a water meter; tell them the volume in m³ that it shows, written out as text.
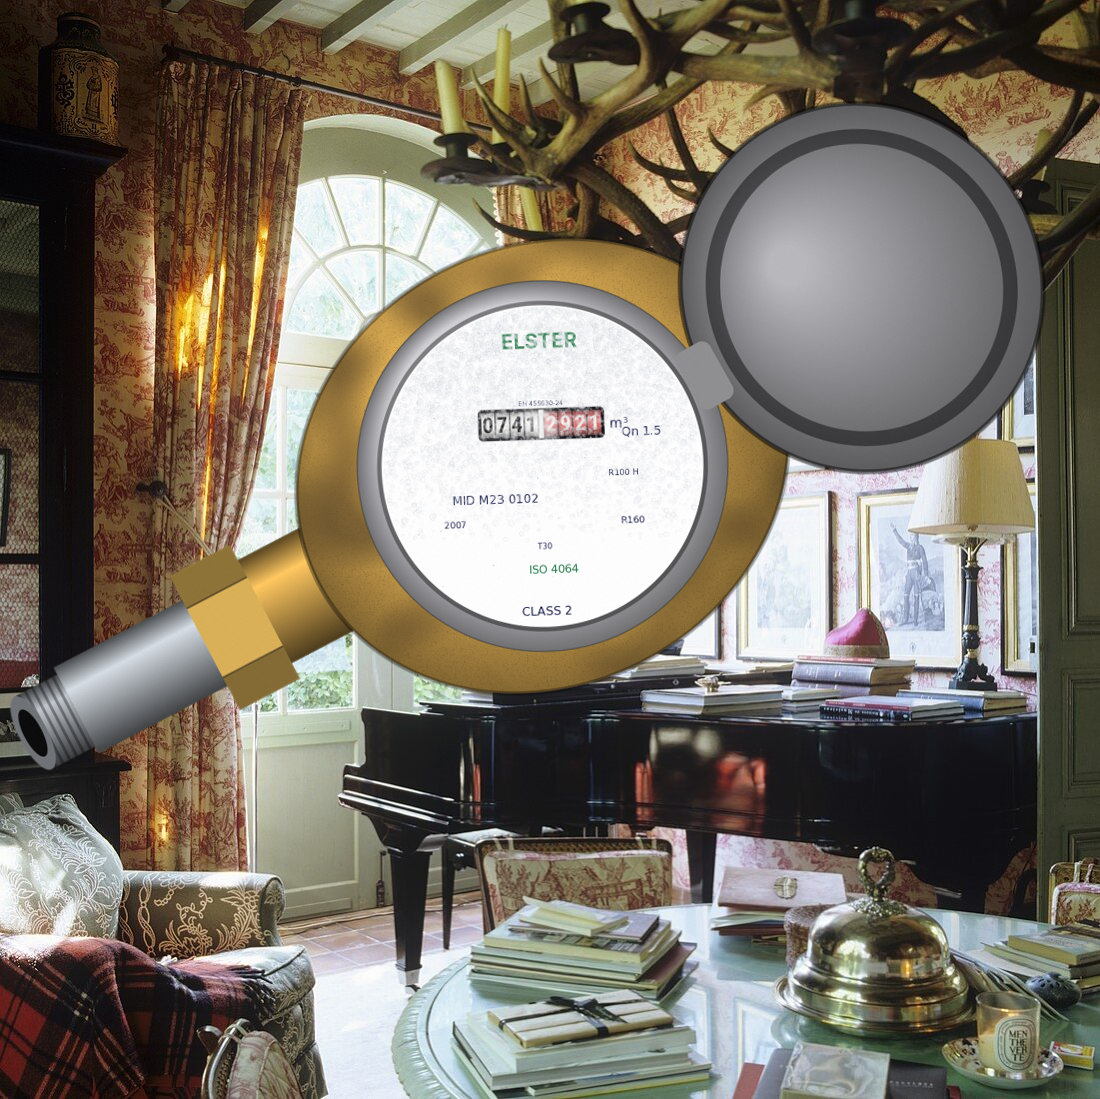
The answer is 741.2921 m³
